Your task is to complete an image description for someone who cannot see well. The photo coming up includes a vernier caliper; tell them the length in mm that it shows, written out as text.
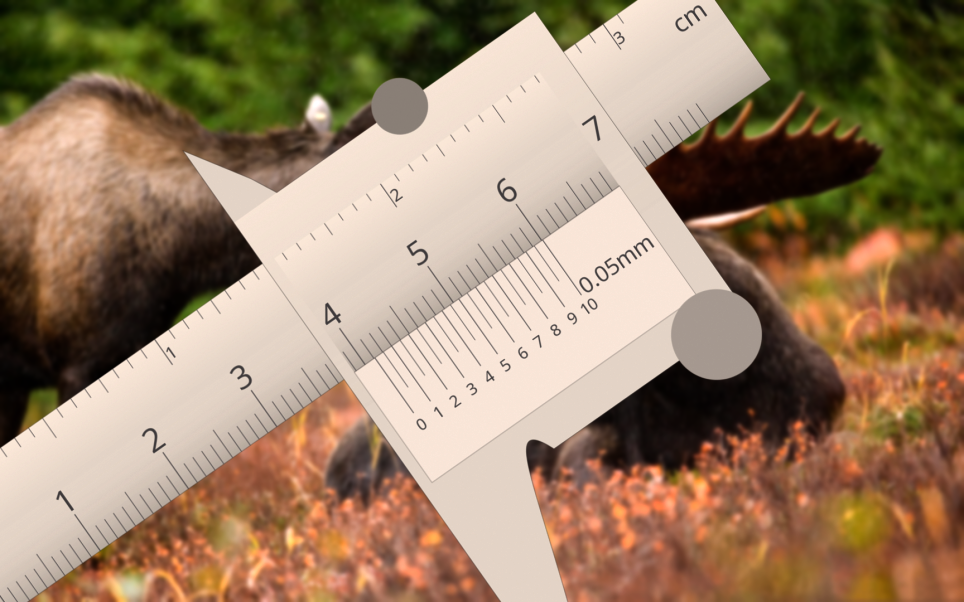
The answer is 41.1 mm
